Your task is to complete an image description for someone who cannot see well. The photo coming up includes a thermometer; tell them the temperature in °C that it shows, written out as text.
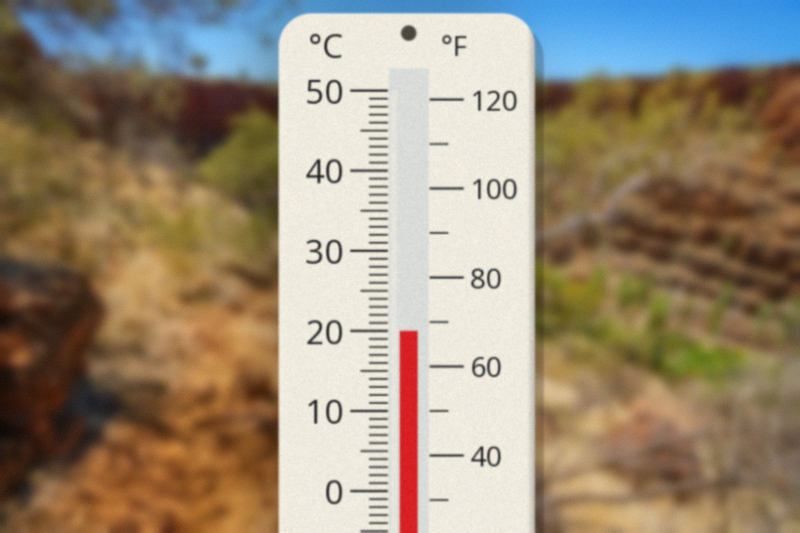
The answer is 20 °C
